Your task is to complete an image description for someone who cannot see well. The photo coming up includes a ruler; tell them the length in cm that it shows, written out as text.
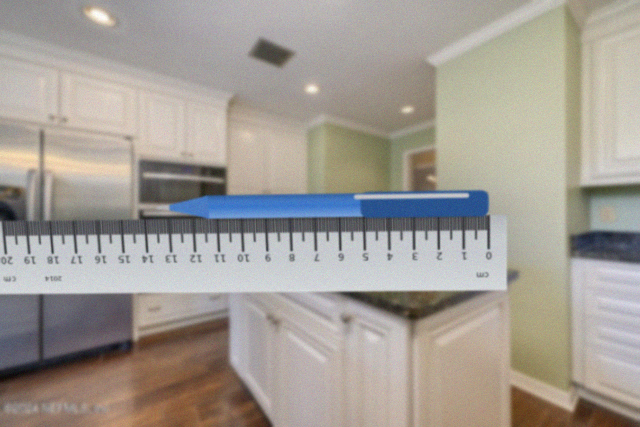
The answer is 13.5 cm
